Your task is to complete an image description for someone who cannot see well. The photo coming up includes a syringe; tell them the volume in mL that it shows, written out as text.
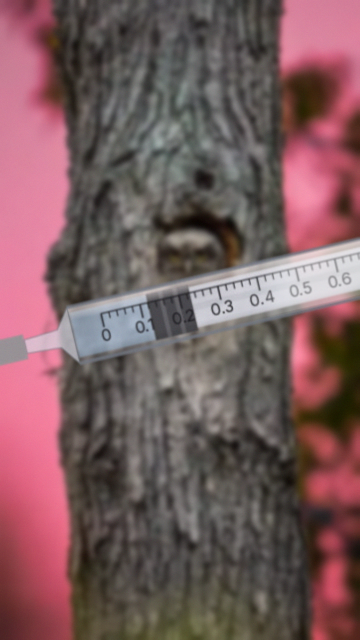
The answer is 0.12 mL
